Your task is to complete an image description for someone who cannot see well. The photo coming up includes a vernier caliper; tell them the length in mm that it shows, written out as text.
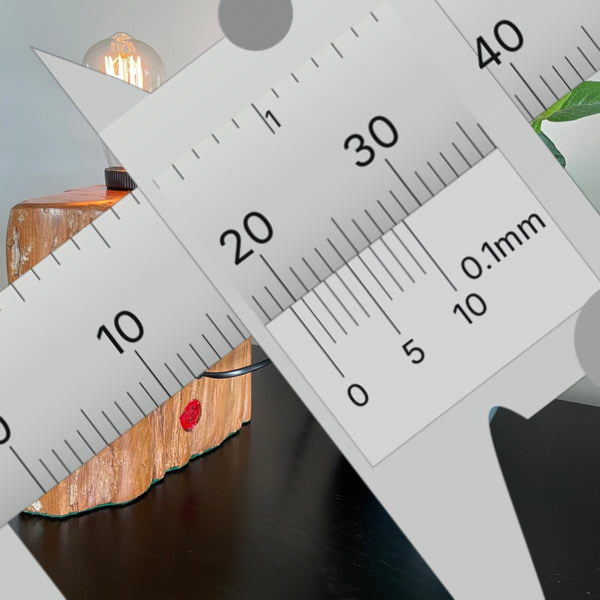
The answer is 19.5 mm
